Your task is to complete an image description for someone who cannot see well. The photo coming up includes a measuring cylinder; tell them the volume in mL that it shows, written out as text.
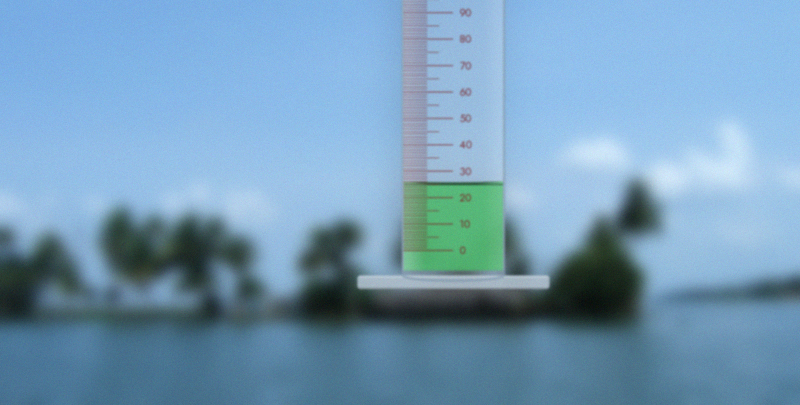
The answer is 25 mL
